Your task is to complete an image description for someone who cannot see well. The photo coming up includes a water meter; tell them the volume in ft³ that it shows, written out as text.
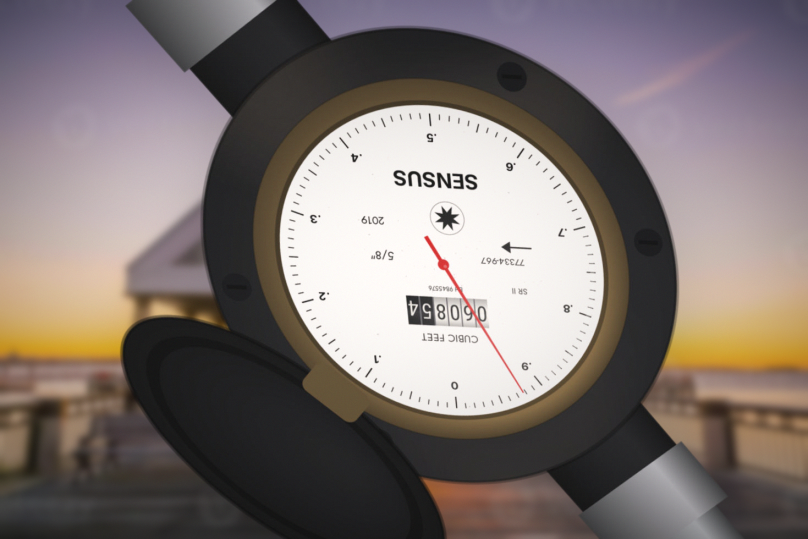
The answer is 60853.92 ft³
